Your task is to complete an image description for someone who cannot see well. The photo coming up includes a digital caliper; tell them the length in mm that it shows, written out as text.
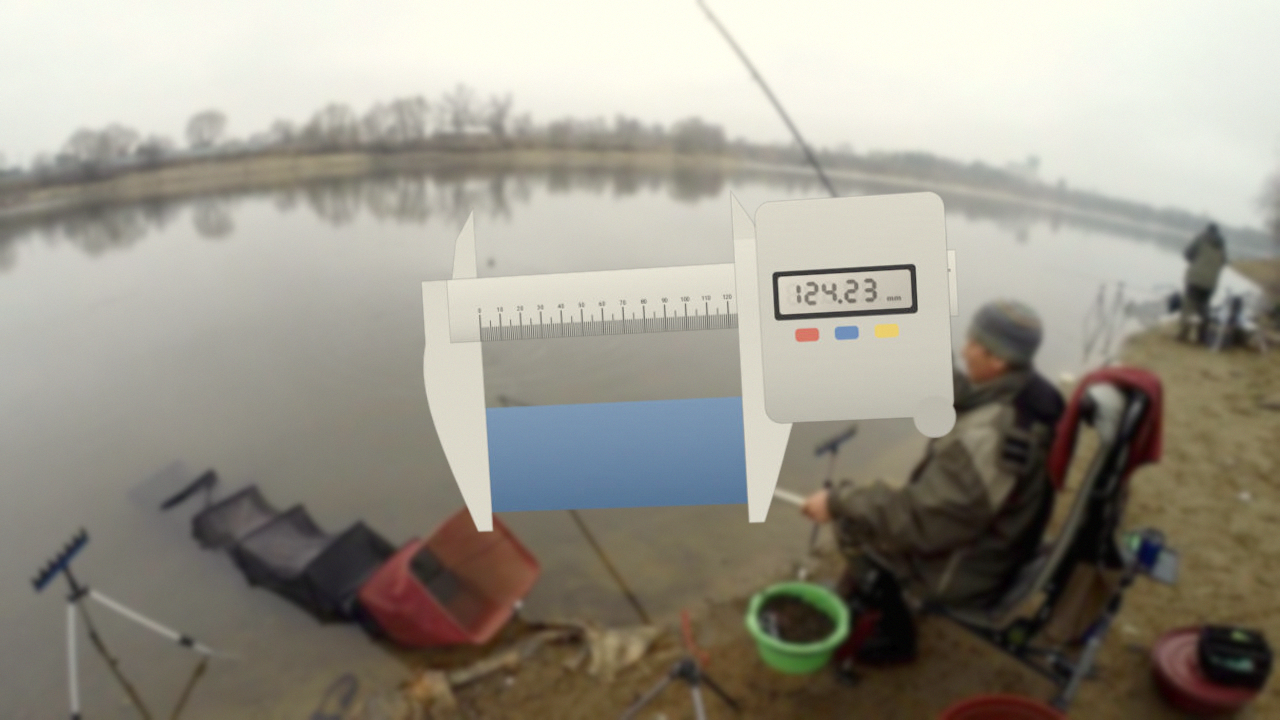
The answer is 124.23 mm
